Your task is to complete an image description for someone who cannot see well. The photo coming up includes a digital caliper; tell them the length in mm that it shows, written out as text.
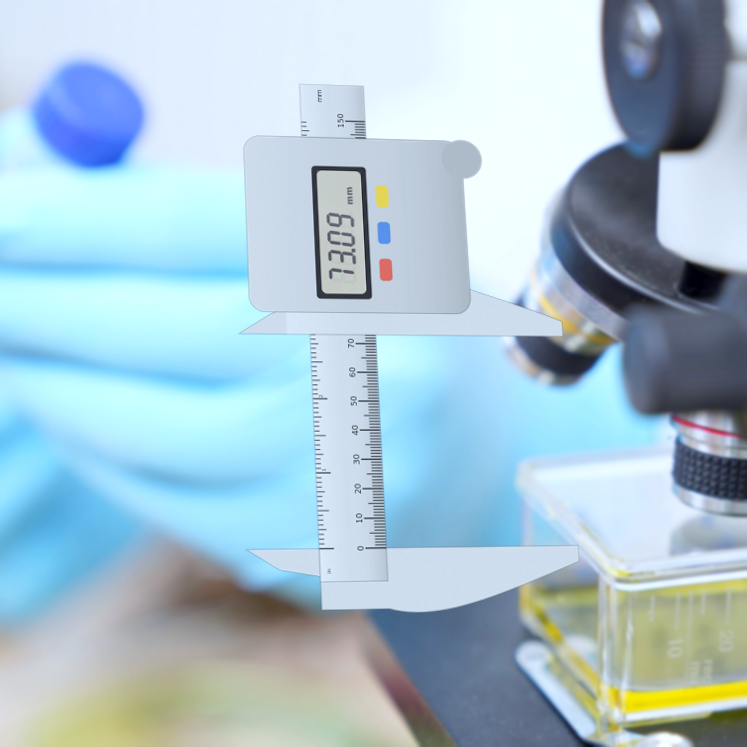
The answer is 73.09 mm
